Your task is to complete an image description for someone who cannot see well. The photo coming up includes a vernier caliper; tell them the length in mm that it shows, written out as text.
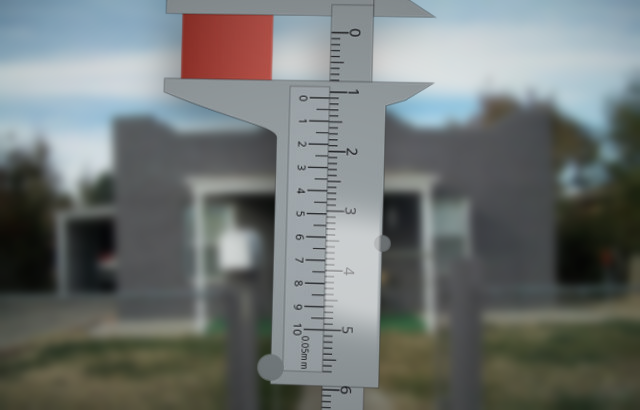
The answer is 11.0 mm
